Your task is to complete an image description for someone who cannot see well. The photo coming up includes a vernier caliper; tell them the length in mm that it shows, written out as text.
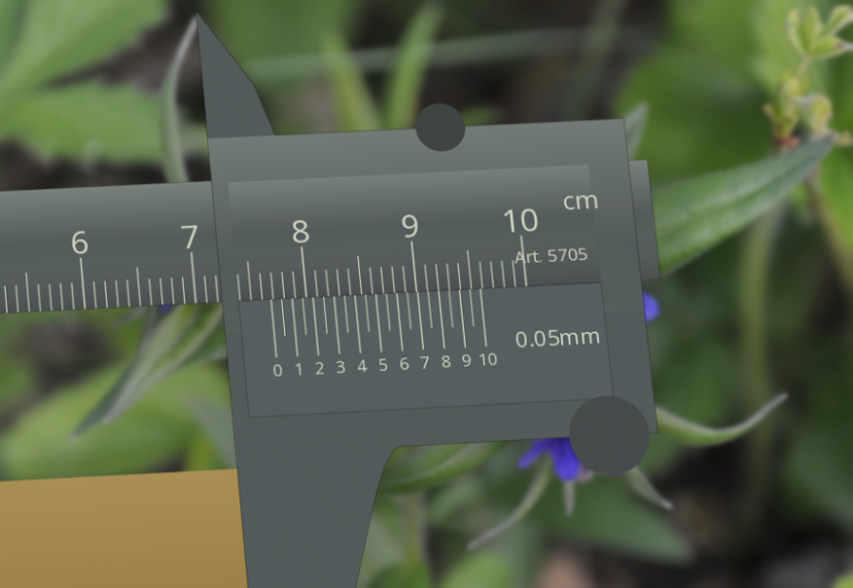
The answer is 76.8 mm
